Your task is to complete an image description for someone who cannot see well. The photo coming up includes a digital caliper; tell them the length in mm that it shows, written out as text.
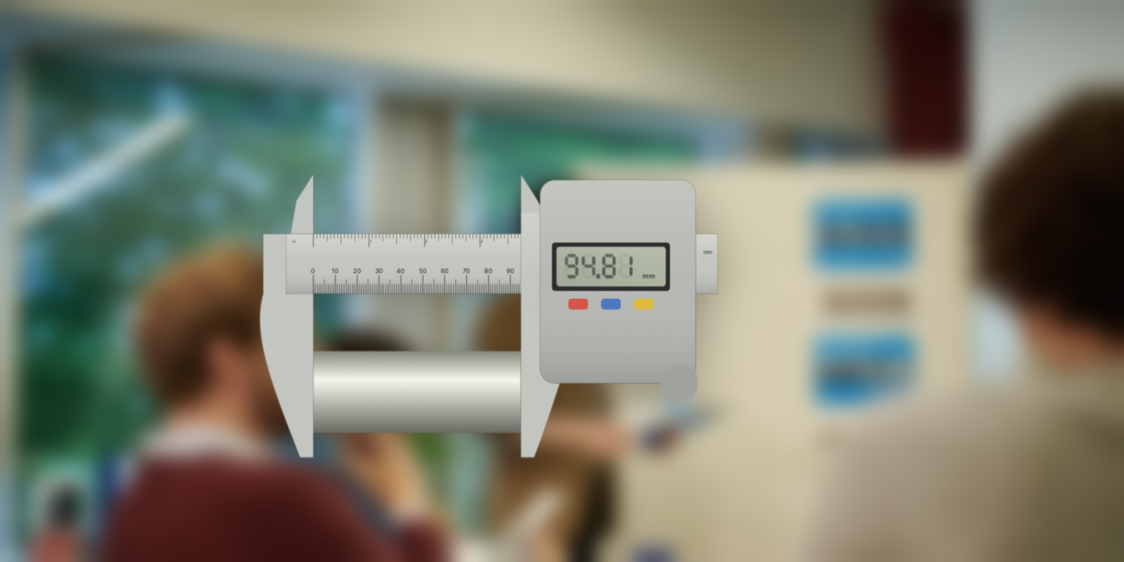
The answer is 94.81 mm
